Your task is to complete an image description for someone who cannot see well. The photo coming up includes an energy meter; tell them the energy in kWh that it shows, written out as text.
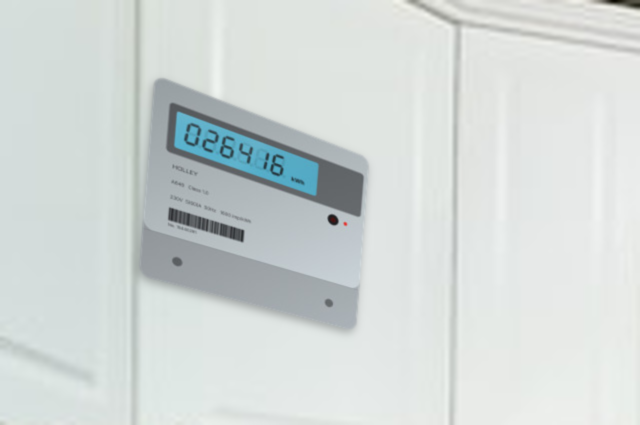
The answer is 26416 kWh
